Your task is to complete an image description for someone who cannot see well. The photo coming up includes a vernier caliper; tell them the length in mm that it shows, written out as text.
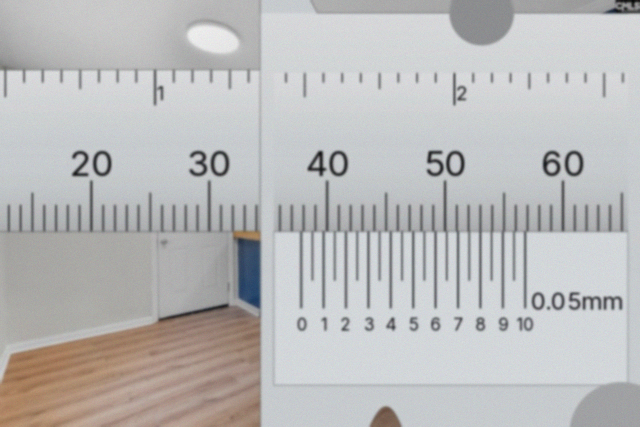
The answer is 37.8 mm
